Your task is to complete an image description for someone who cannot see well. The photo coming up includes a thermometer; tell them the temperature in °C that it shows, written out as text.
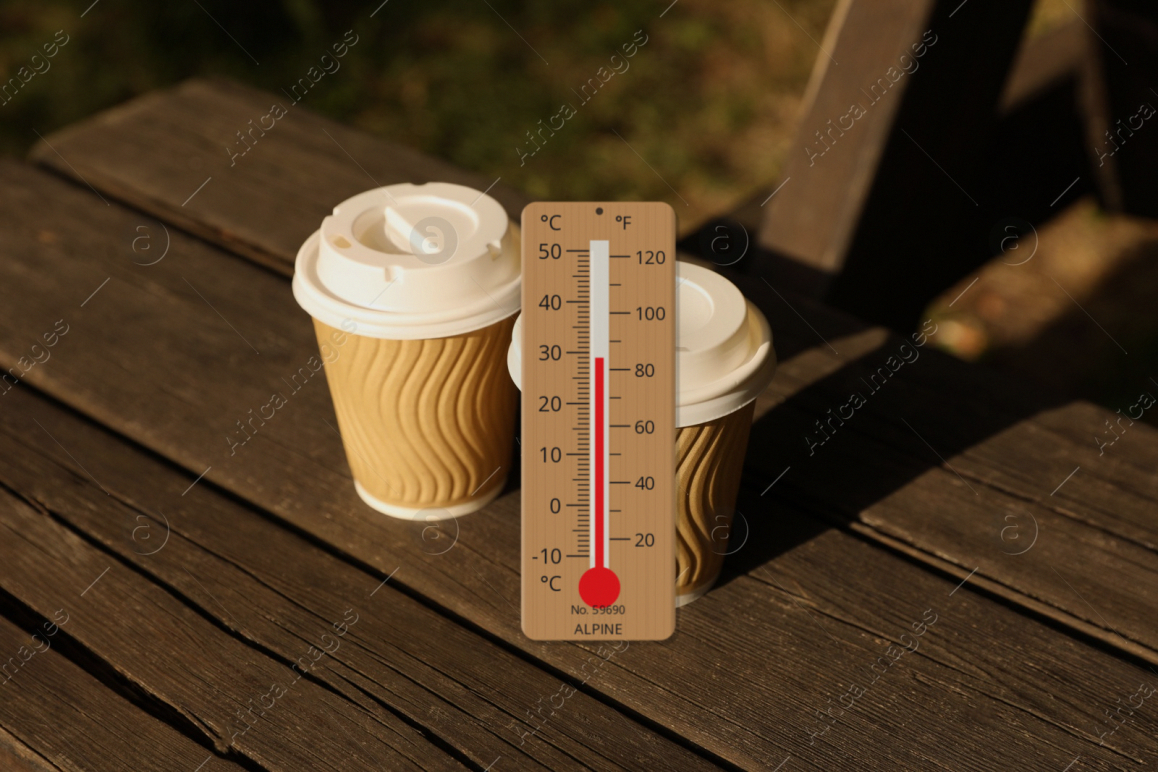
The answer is 29 °C
